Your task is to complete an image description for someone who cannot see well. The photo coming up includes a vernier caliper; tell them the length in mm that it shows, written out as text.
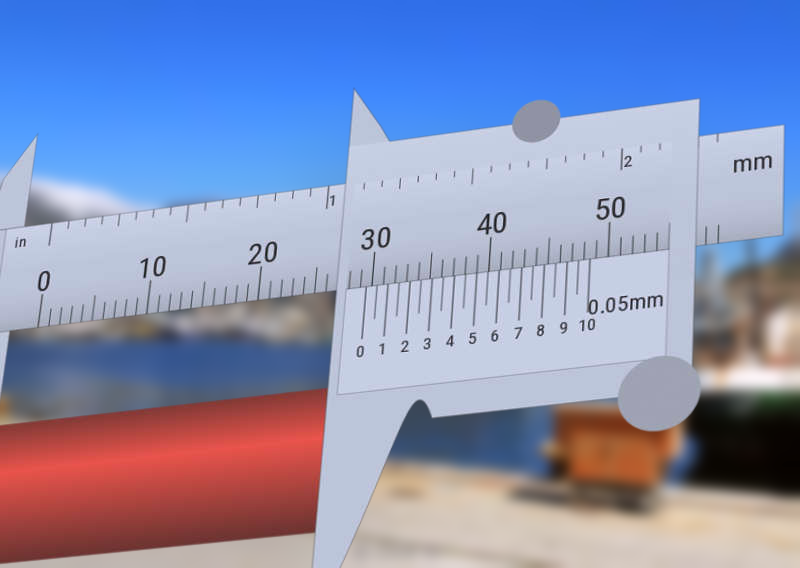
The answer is 29.5 mm
